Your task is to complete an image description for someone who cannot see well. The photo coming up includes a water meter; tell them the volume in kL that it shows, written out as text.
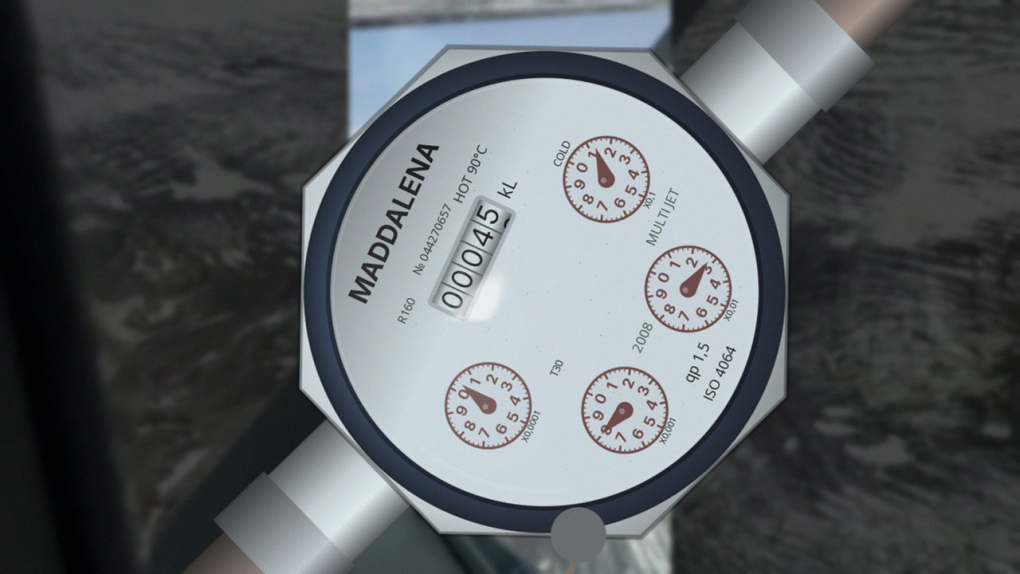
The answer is 45.1280 kL
